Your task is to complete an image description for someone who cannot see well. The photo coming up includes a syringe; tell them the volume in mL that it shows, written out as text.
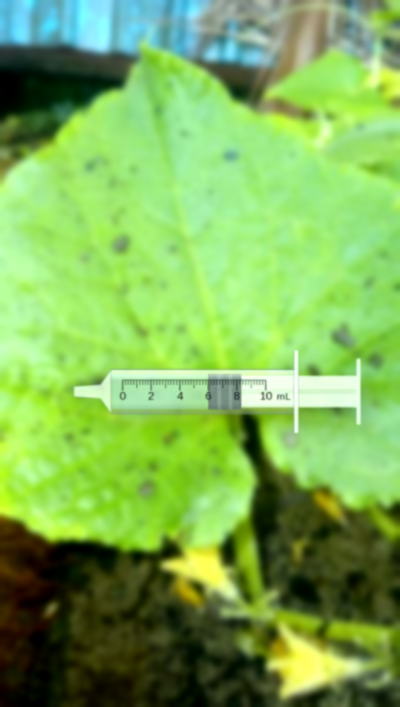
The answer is 6 mL
